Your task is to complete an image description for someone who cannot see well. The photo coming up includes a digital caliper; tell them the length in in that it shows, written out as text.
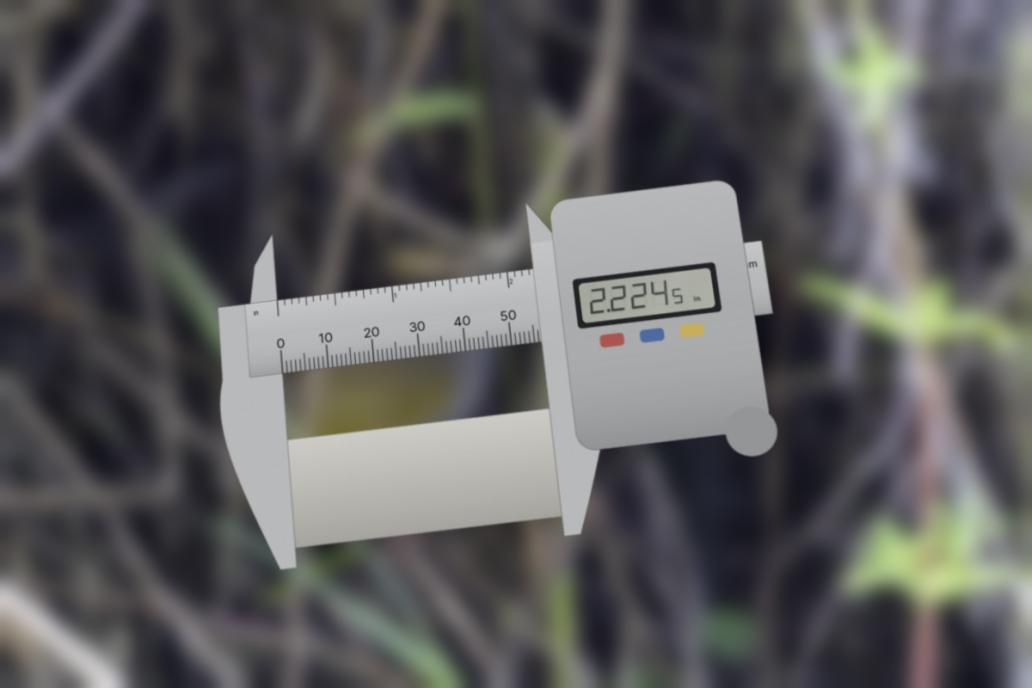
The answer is 2.2245 in
